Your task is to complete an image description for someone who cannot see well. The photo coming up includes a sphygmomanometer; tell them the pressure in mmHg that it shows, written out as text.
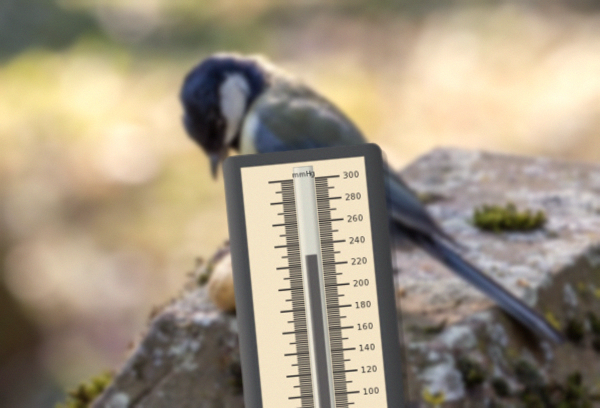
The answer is 230 mmHg
